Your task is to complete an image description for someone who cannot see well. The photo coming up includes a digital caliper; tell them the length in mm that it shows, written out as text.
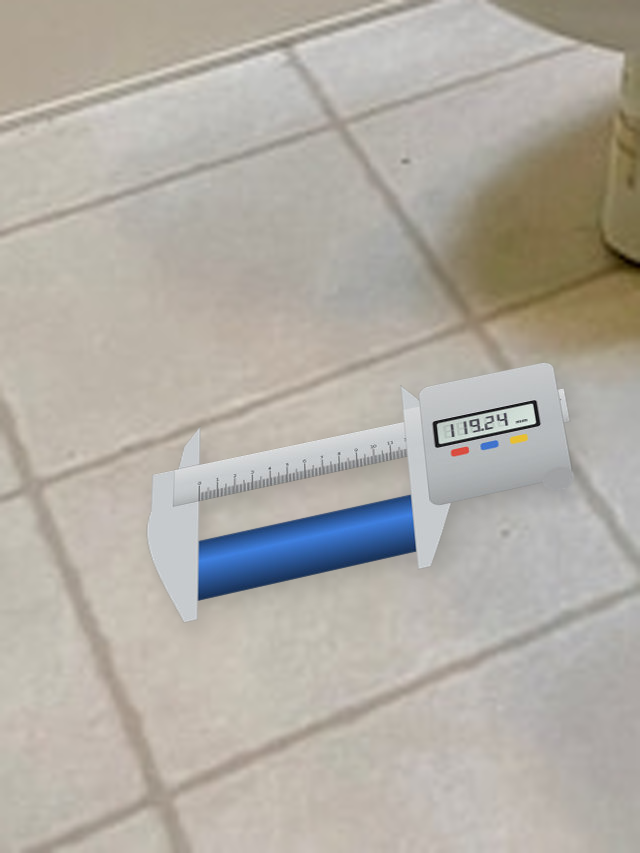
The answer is 119.24 mm
